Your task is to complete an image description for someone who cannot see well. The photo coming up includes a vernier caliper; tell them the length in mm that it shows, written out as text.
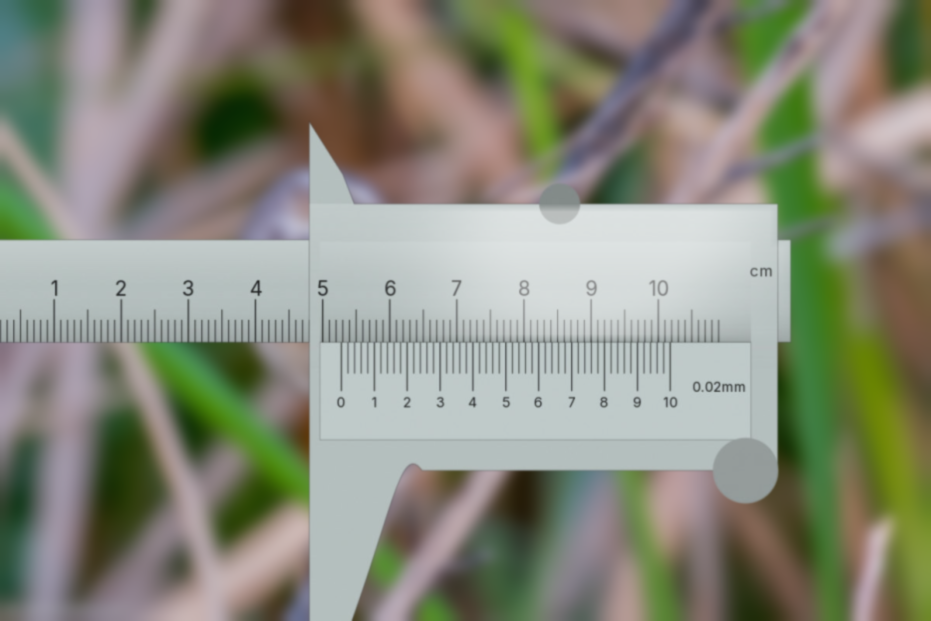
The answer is 52.8 mm
